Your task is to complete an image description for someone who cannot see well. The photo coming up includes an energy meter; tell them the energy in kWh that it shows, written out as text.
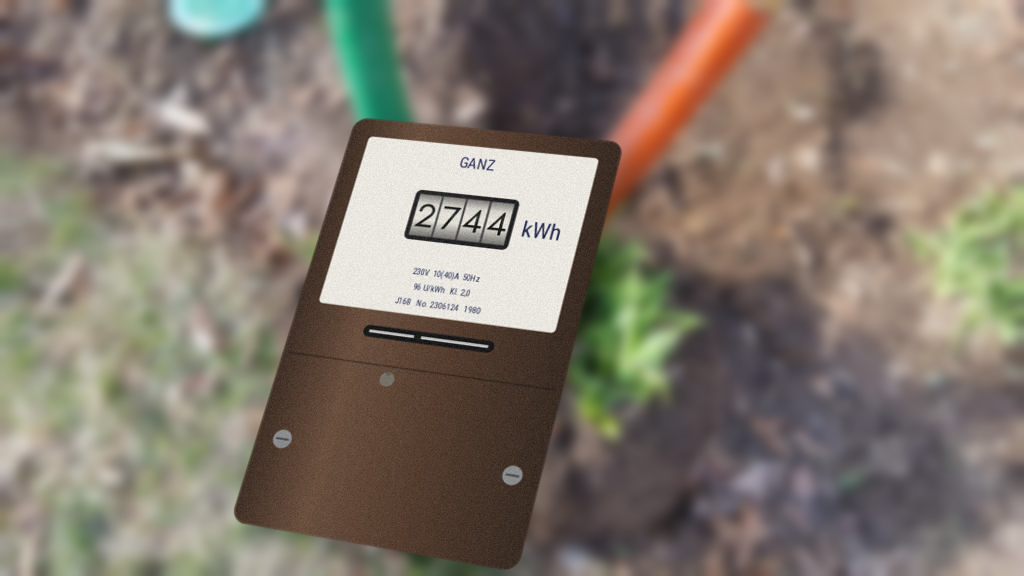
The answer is 2744 kWh
